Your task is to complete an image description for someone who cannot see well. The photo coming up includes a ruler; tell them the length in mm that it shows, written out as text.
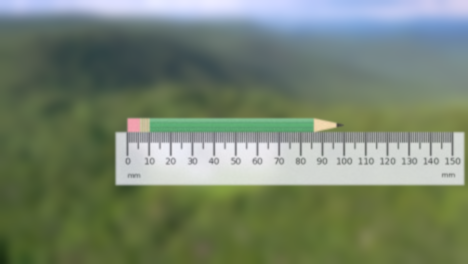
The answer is 100 mm
